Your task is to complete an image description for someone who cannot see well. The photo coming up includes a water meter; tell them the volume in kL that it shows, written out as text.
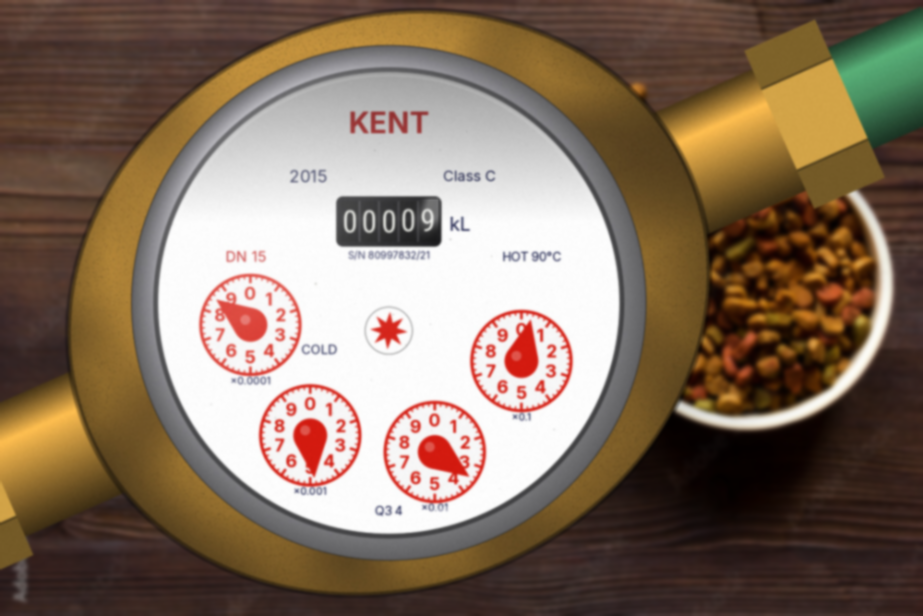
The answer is 9.0348 kL
